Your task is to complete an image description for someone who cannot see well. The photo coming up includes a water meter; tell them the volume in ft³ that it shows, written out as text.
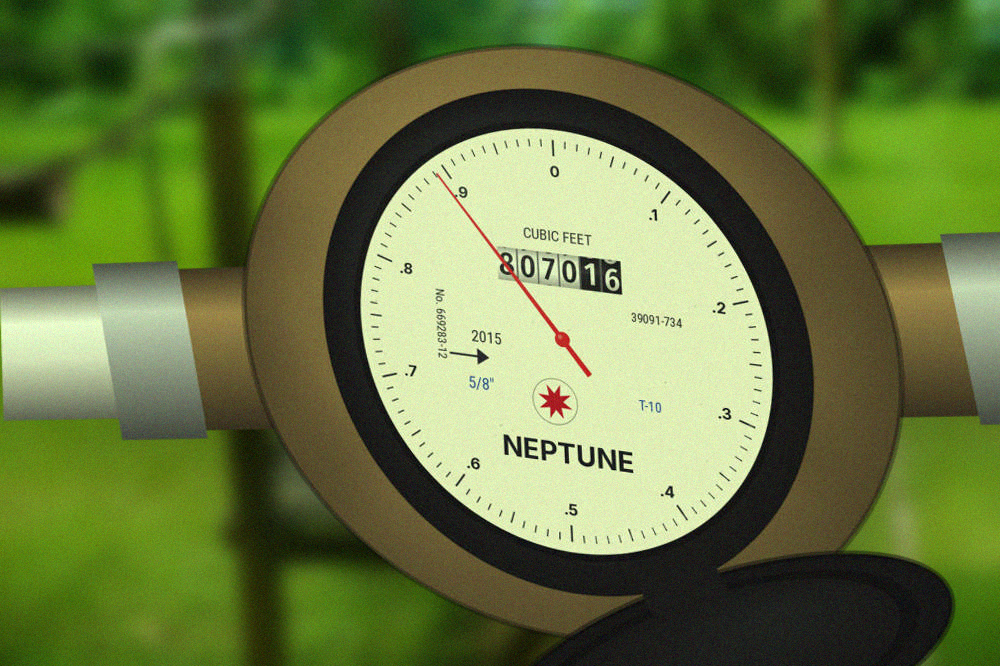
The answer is 807015.89 ft³
